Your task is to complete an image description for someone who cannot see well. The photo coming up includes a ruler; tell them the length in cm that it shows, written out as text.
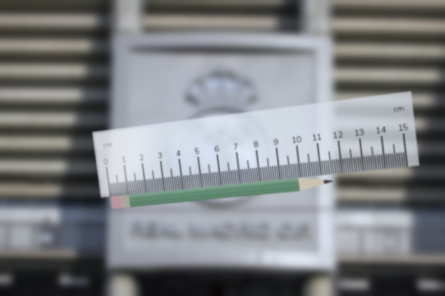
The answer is 11.5 cm
